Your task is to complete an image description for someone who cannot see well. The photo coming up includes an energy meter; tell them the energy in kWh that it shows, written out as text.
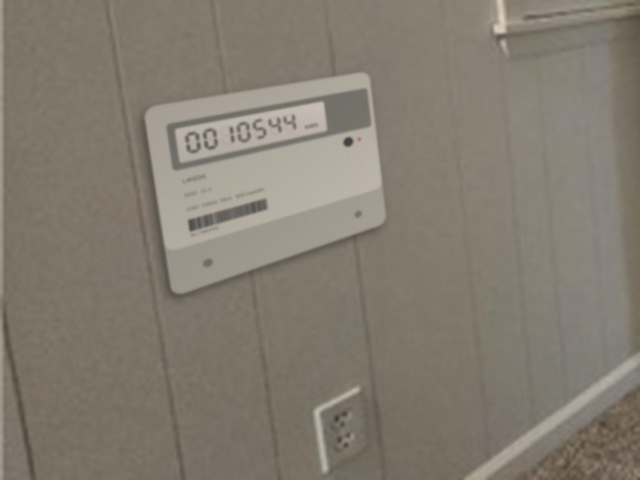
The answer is 10544 kWh
